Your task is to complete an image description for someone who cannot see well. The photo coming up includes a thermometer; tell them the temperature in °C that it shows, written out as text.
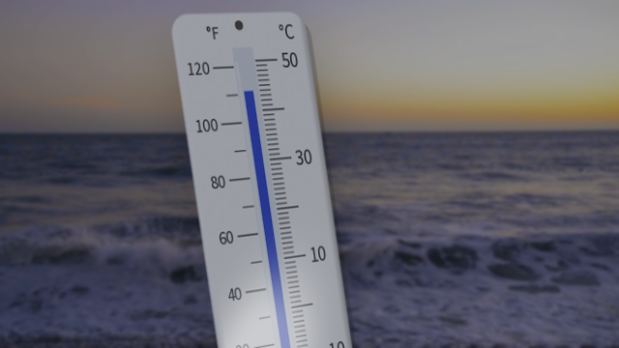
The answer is 44 °C
